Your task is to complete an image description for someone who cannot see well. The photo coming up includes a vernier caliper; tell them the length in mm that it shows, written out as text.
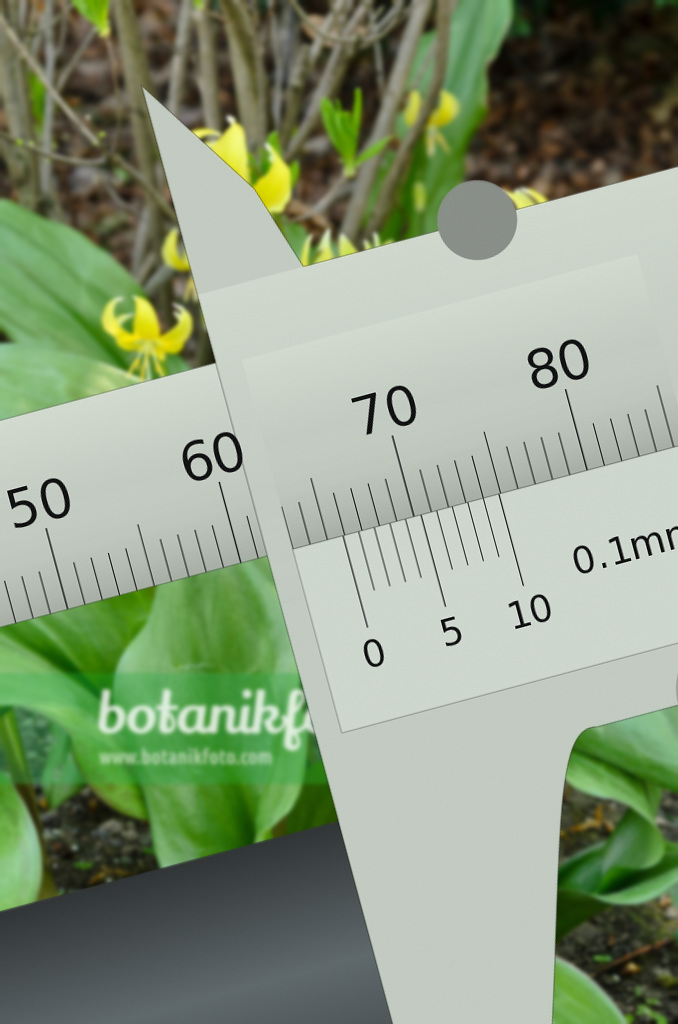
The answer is 65.9 mm
